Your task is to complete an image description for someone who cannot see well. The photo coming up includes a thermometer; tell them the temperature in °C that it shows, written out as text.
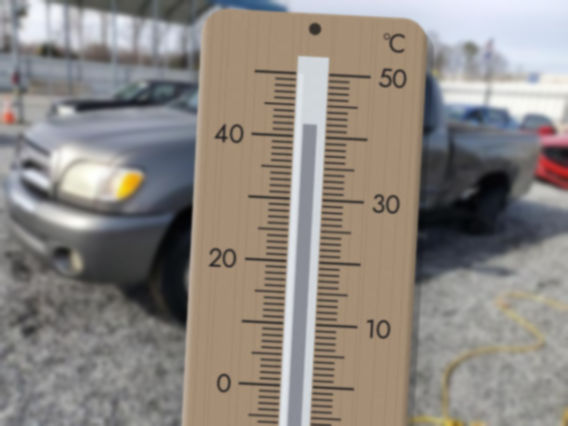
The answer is 42 °C
